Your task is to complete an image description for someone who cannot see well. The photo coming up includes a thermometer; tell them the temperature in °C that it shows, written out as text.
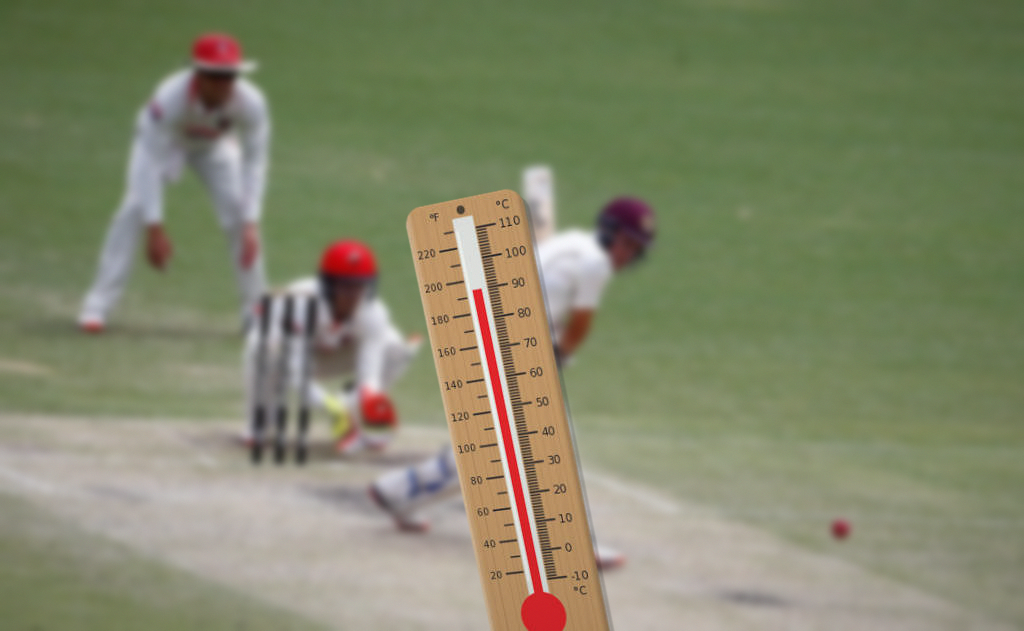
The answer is 90 °C
